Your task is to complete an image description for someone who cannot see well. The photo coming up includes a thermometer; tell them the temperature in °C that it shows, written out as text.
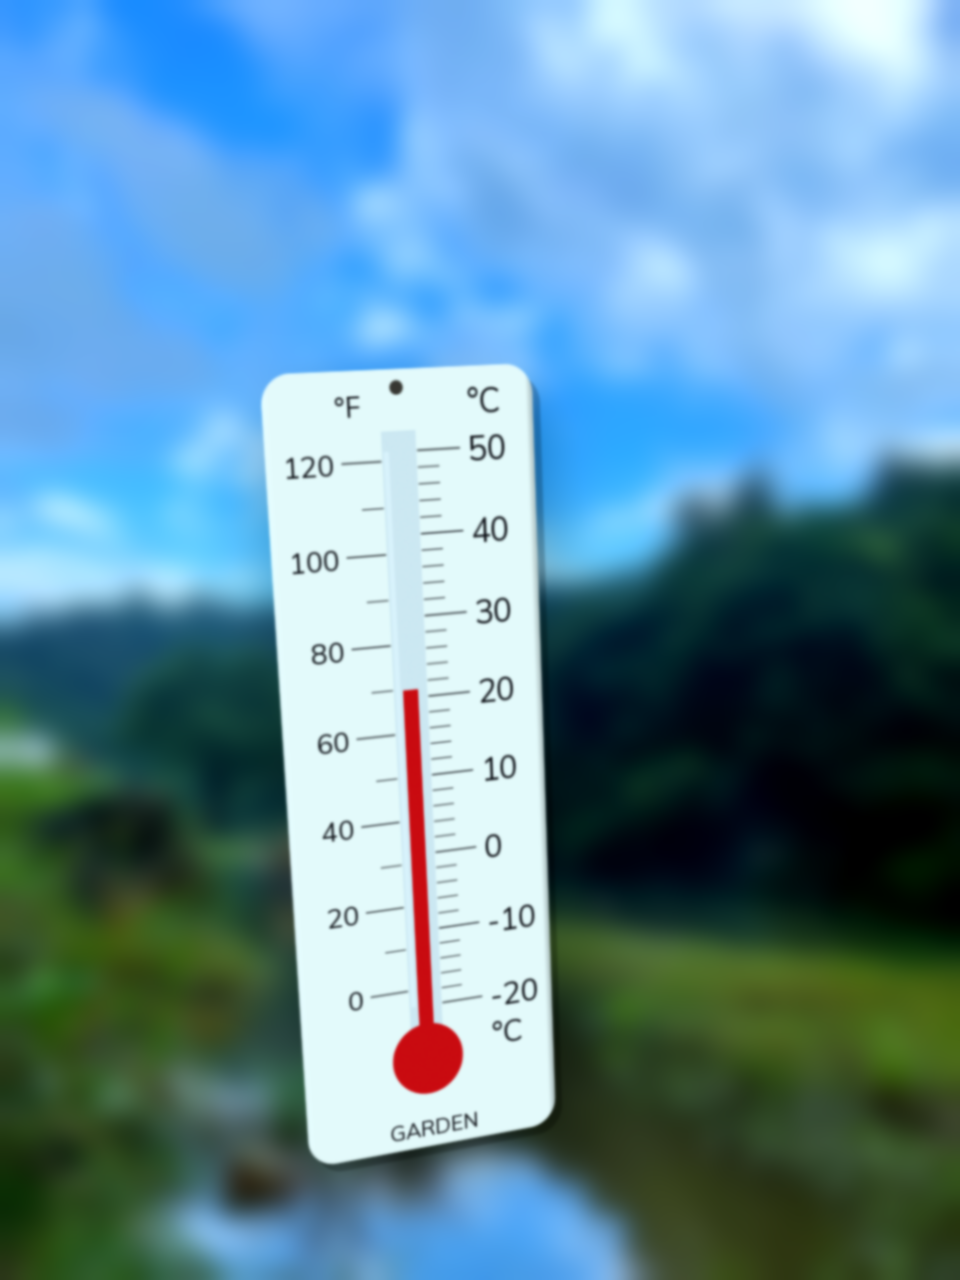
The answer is 21 °C
